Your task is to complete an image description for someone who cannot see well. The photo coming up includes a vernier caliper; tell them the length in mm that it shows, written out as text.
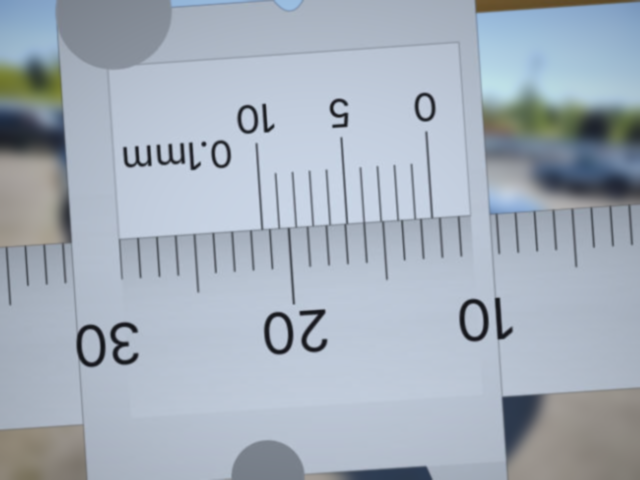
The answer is 12.4 mm
